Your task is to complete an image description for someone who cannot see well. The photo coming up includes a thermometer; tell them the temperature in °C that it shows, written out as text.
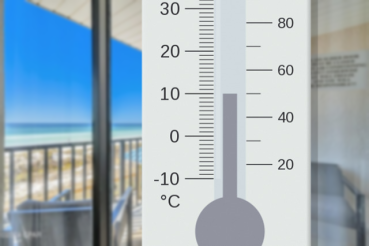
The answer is 10 °C
